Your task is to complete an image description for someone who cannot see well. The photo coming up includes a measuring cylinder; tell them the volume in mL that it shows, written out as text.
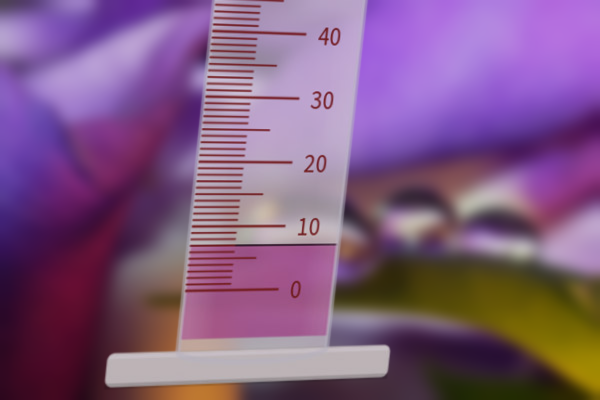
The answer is 7 mL
